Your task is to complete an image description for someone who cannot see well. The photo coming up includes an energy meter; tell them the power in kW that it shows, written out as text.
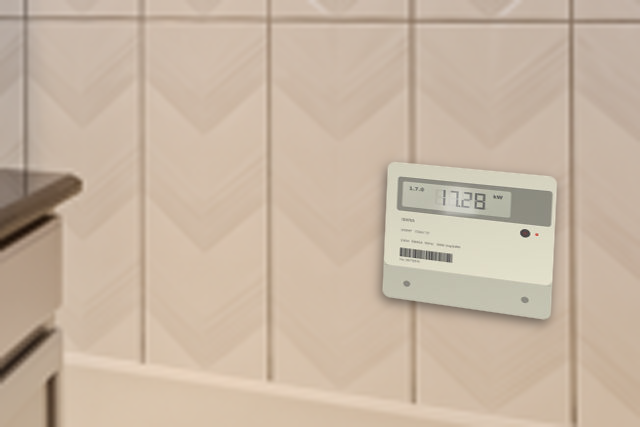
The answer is 17.28 kW
